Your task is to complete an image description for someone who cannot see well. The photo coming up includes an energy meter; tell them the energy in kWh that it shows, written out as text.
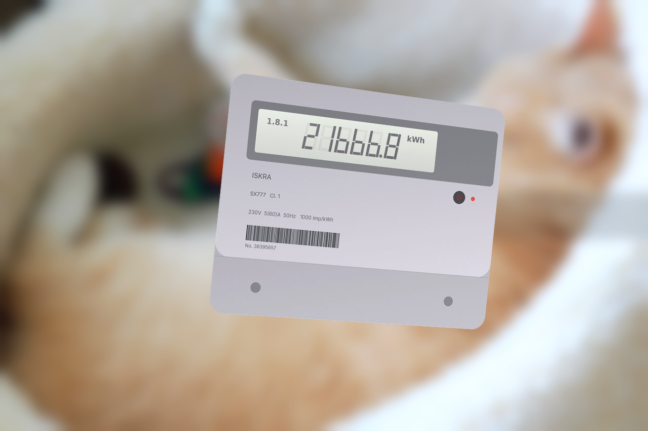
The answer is 21666.8 kWh
